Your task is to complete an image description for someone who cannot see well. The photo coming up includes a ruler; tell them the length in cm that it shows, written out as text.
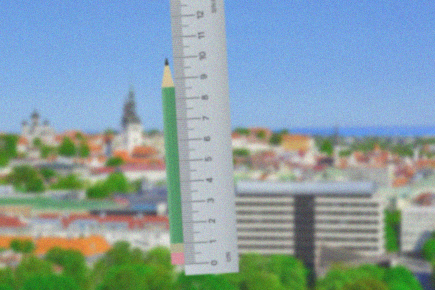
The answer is 10 cm
